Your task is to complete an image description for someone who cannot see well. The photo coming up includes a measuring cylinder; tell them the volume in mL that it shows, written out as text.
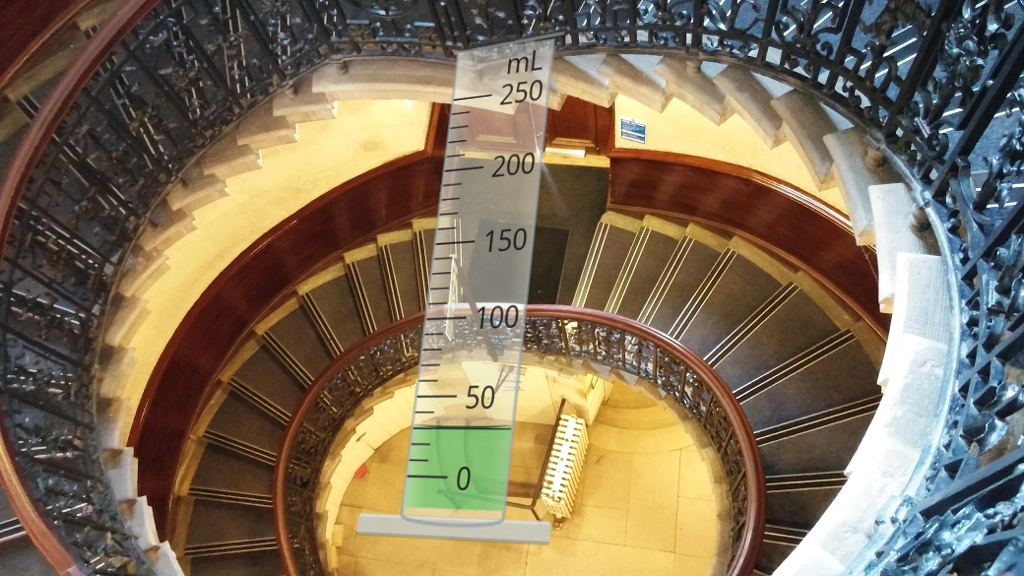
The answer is 30 mL
